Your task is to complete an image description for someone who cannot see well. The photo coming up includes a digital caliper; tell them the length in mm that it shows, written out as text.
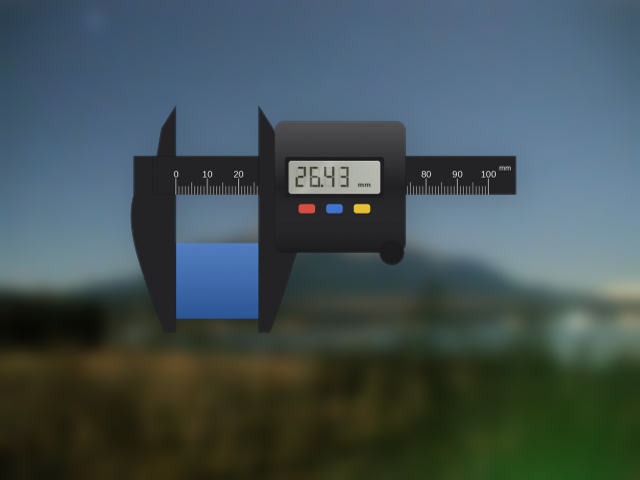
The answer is 26.43 mm
